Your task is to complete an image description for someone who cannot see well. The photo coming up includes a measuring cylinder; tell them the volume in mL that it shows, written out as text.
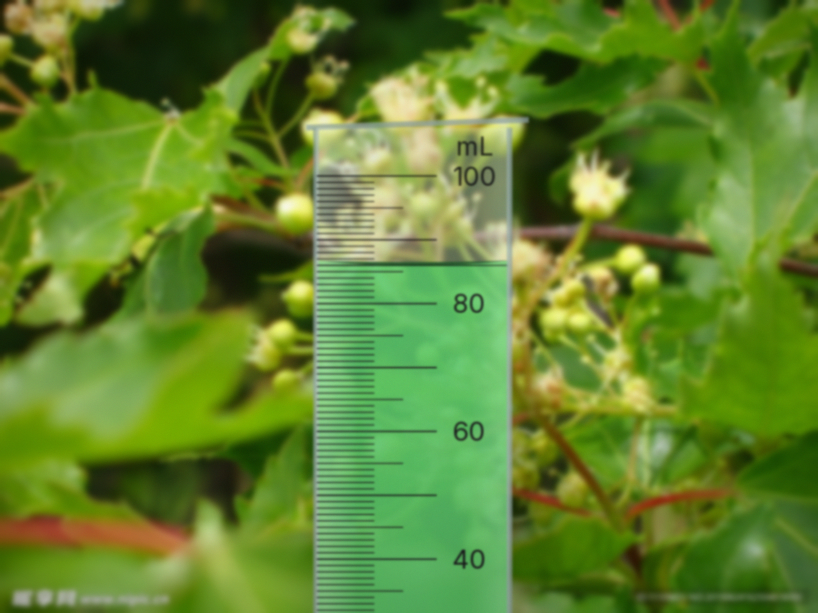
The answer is 86 mL
